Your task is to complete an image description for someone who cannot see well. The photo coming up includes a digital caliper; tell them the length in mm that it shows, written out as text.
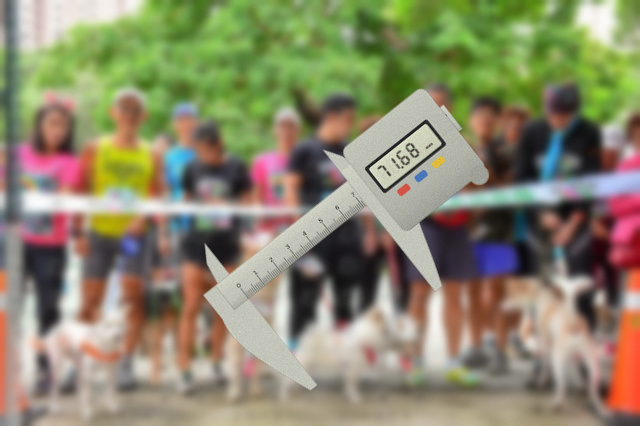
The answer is 71.68 mm
